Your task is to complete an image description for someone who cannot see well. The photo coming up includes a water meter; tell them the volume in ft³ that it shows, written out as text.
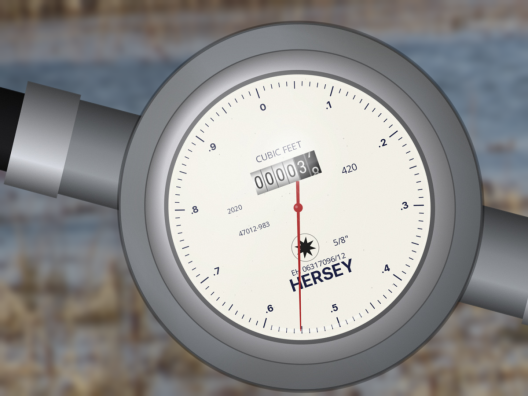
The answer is 37.55 ft³
